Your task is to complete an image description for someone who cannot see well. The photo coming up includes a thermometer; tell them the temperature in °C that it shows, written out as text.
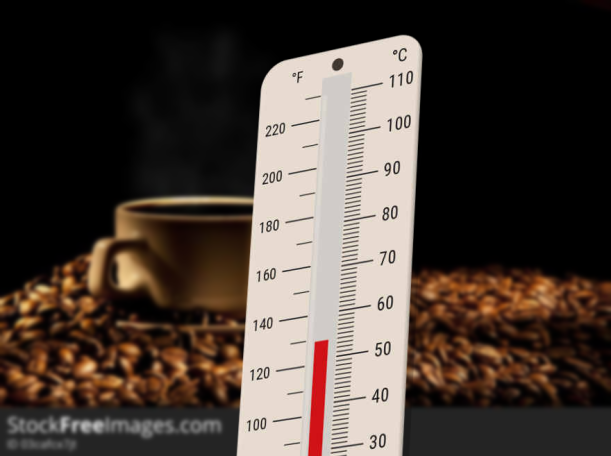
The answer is 54 °C
